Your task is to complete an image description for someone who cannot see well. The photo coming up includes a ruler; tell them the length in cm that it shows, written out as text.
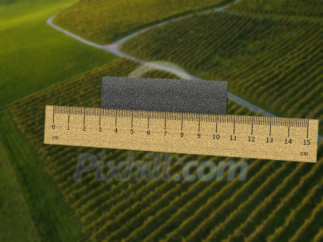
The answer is 7.5 cm
